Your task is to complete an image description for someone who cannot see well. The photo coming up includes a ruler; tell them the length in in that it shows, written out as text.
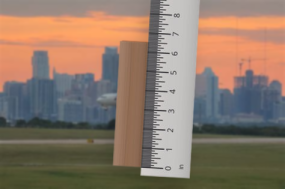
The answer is 6.5 in
